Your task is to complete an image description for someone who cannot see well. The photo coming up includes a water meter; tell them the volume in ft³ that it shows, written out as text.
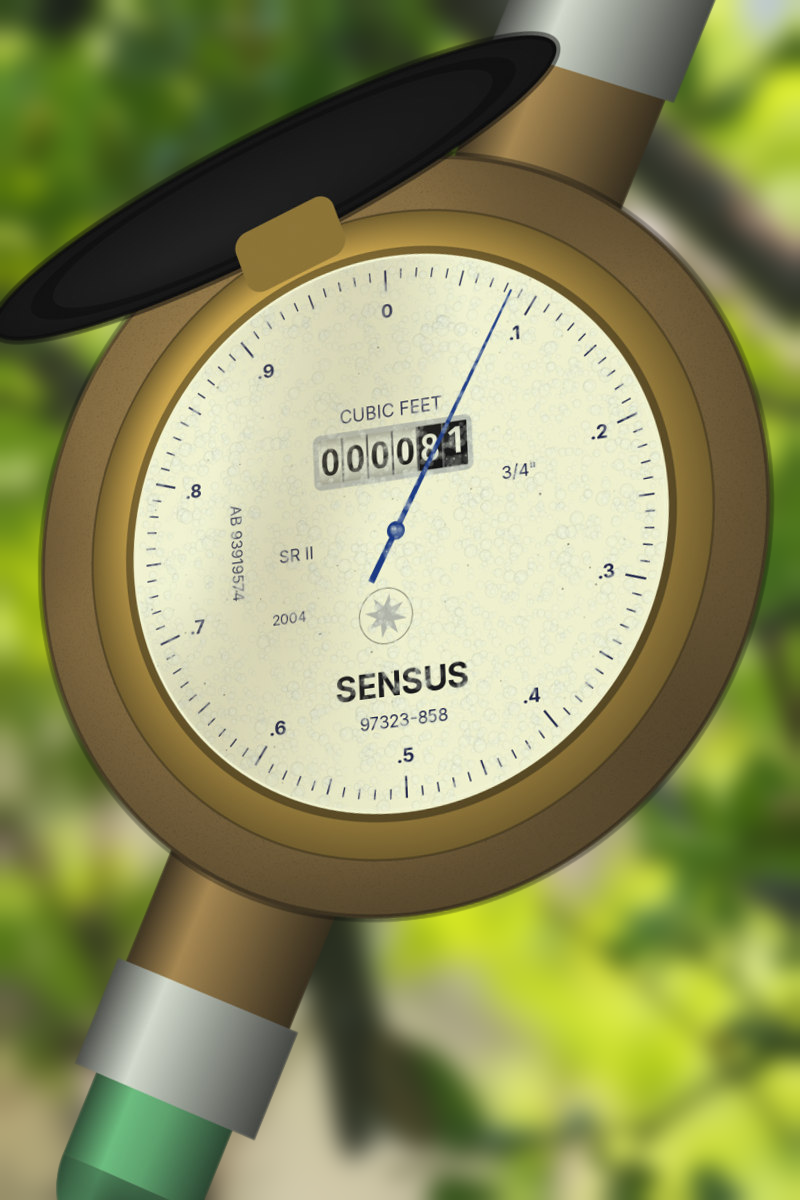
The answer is 81.08 ft³
